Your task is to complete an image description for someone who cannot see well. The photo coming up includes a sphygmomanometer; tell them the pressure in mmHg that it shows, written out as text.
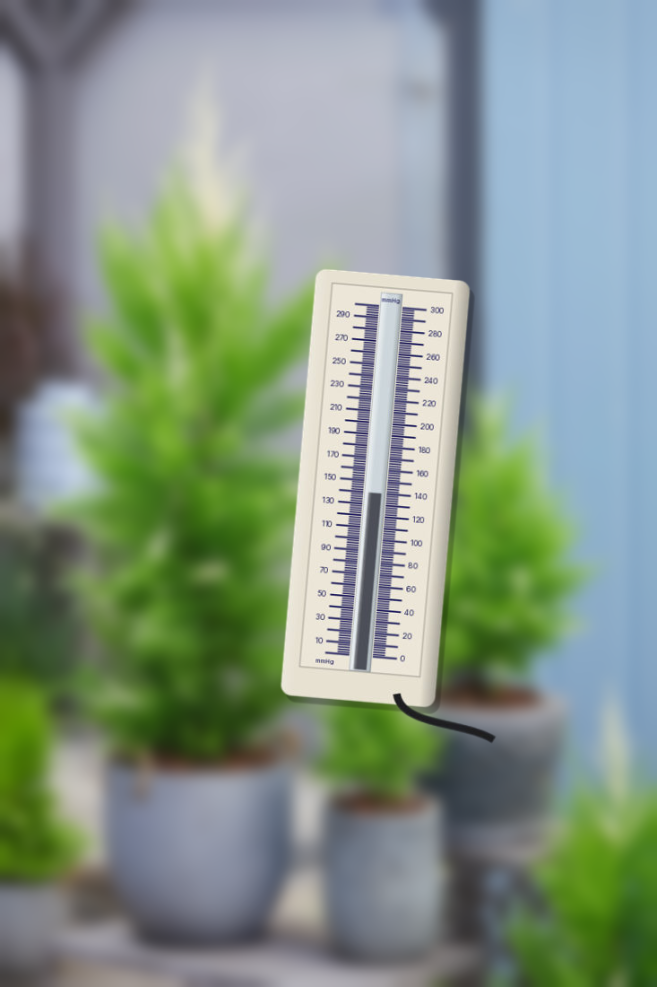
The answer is 140 mmHg
